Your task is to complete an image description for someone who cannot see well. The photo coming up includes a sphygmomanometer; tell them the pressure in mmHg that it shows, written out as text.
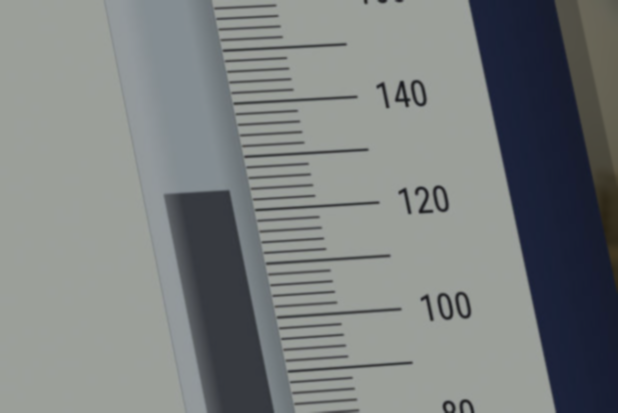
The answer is 124 mmHg
